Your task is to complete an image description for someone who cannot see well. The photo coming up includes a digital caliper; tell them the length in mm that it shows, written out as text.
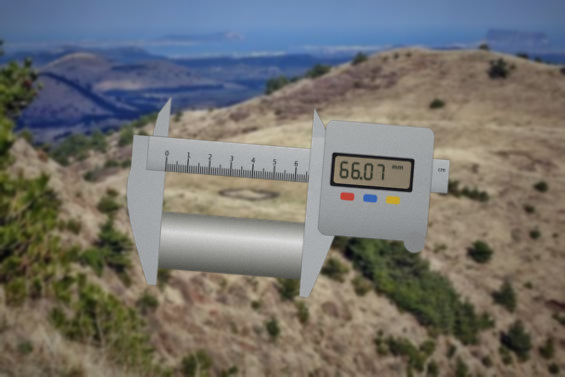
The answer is 66.07 mm
